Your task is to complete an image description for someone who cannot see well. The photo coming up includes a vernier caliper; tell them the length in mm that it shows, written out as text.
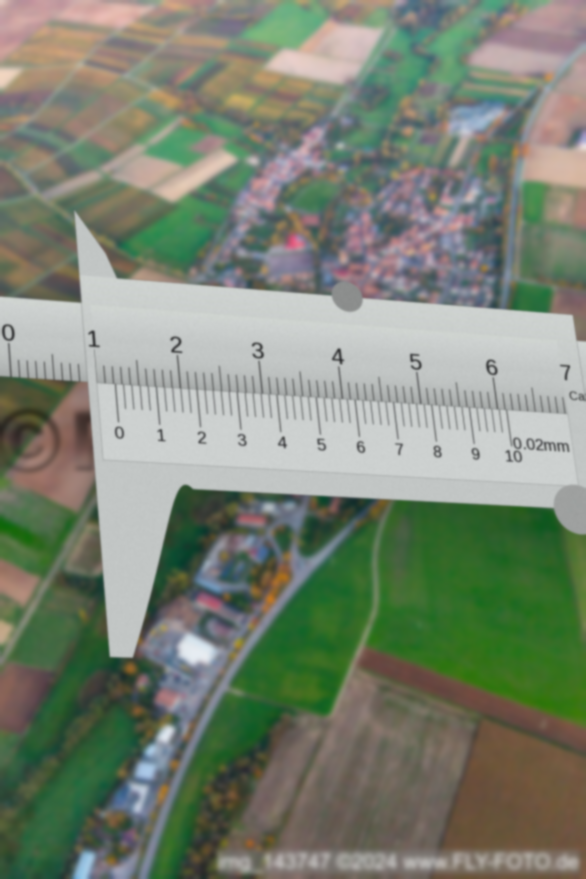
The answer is 12.2 mm
